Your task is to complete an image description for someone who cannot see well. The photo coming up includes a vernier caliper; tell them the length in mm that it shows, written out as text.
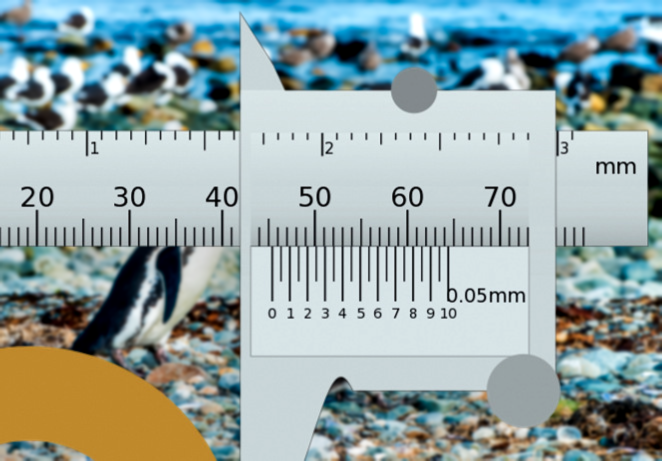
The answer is 45.4 mm
